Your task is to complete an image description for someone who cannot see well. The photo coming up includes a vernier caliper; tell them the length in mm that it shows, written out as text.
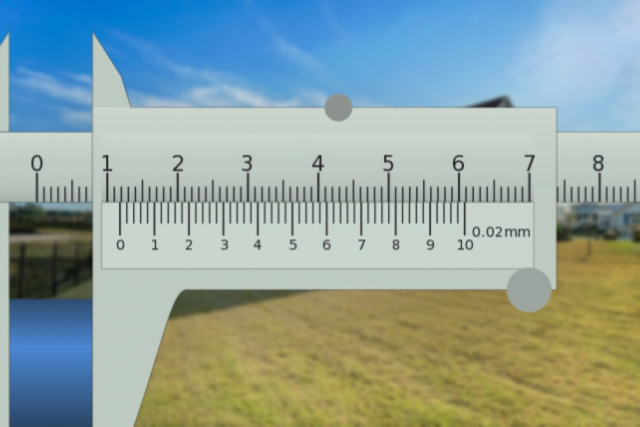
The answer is 11.8 mm
